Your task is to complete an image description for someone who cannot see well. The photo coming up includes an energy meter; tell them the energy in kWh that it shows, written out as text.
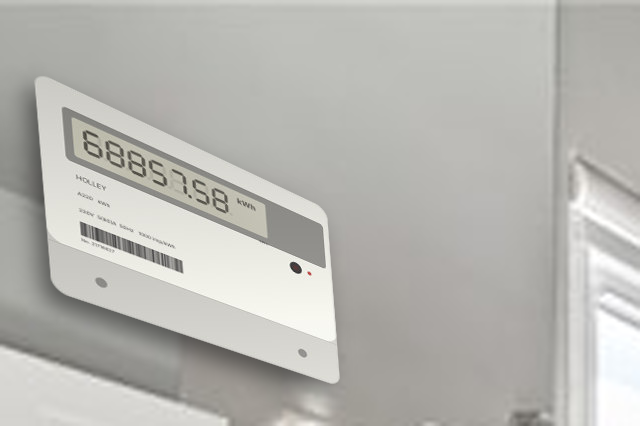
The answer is 68857.58 kWh
